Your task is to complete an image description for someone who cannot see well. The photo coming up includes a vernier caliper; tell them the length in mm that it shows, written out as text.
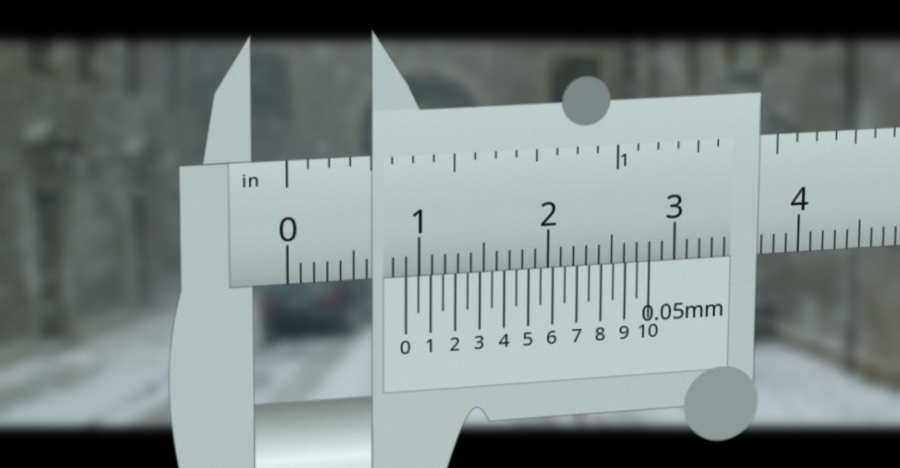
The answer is 9.0 mm
